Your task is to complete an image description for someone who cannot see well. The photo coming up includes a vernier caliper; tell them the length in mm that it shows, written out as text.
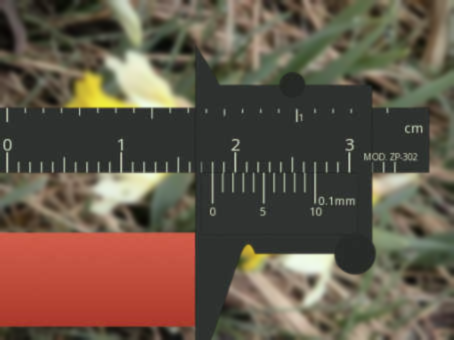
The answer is 18.0 mm
